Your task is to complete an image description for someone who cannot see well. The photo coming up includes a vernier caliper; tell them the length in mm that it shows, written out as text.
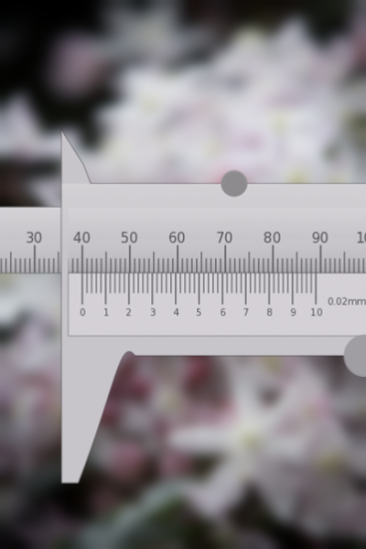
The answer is 40.0 mm
